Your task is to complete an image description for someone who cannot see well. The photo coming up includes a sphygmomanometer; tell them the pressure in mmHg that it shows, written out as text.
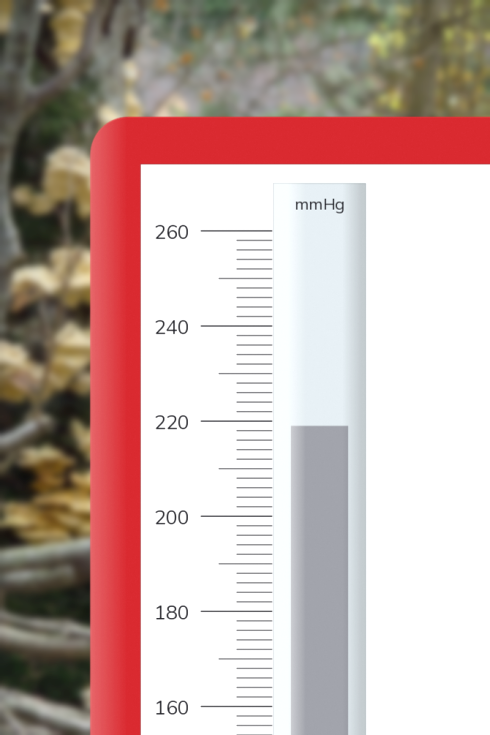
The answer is 219 mmHg
